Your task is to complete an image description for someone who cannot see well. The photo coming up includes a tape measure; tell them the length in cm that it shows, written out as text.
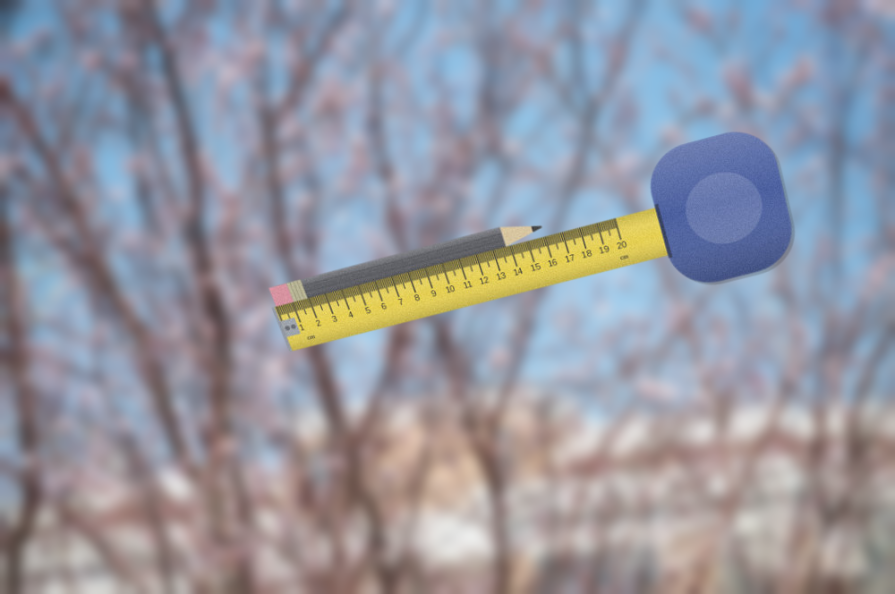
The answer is 16 cm
